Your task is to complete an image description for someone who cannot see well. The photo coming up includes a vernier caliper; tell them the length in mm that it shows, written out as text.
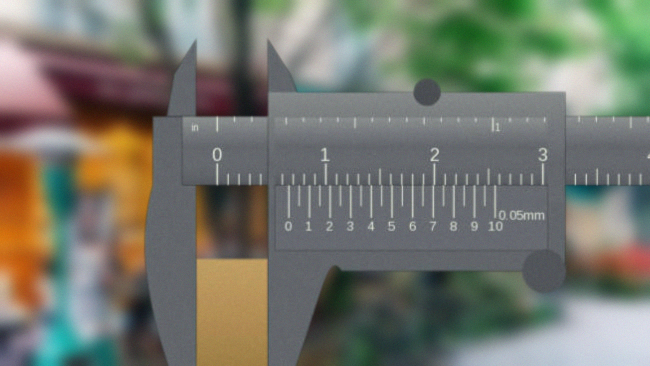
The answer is 6.6 mm
